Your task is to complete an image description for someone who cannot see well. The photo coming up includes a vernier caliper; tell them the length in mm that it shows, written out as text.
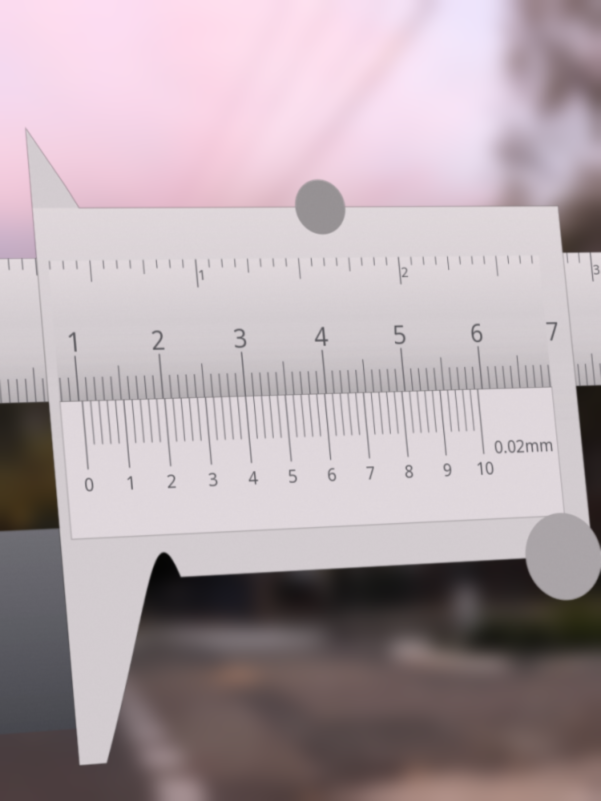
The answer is 10.4 mm
